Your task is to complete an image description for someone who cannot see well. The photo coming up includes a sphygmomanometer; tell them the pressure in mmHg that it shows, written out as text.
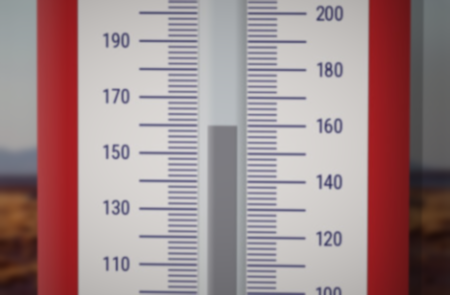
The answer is 160 mmHg
